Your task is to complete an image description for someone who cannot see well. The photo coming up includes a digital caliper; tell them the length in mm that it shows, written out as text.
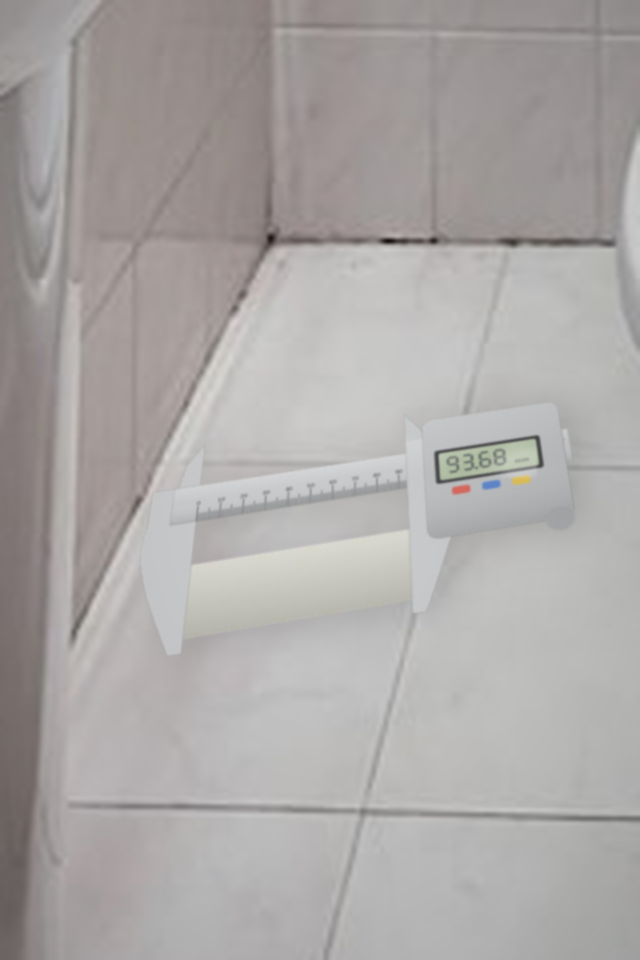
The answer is 93.68 mm
